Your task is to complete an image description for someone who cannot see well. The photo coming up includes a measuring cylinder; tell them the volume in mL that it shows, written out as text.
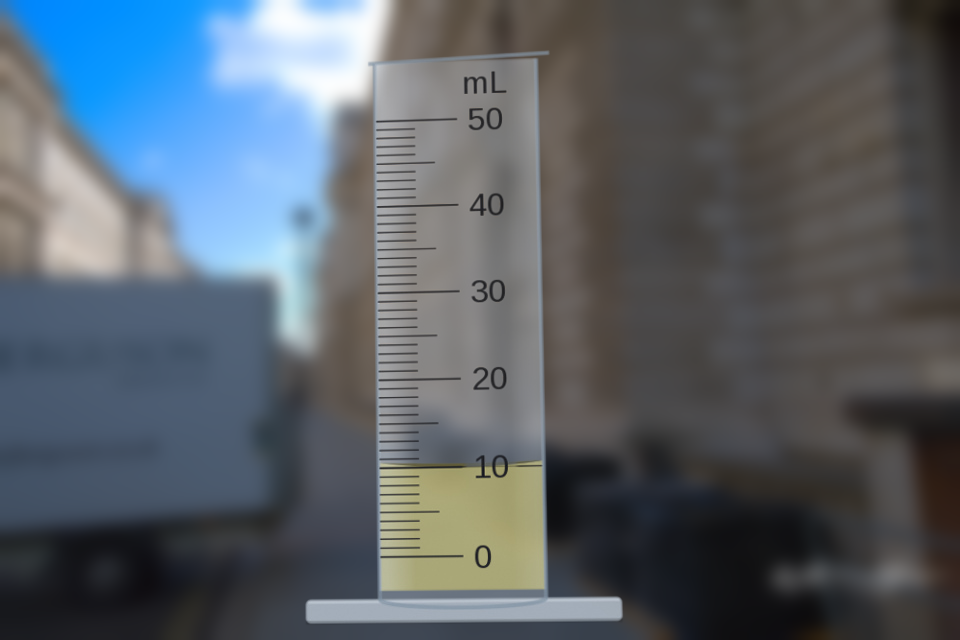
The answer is 10 mL
